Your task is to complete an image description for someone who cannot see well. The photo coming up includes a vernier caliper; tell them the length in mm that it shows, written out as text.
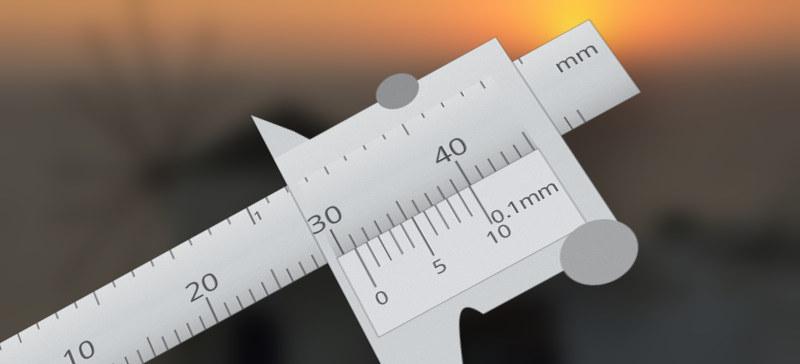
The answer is 30.9 mm
